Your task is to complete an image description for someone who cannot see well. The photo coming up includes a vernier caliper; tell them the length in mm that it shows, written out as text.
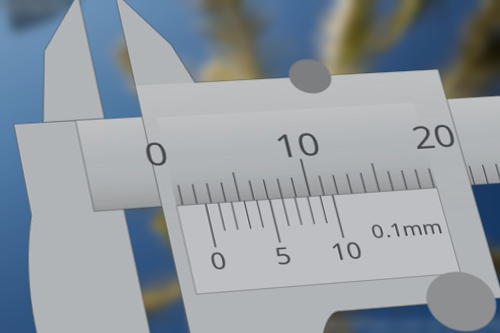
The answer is 2.6 mm
